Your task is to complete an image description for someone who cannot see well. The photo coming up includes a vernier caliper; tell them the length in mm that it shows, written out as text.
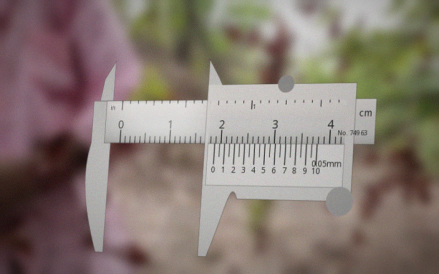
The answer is 18.8 mm
